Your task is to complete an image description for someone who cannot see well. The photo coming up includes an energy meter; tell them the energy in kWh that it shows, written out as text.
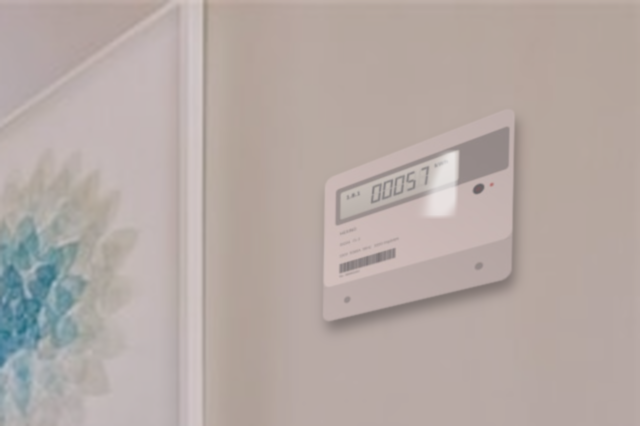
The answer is 57 kWh
